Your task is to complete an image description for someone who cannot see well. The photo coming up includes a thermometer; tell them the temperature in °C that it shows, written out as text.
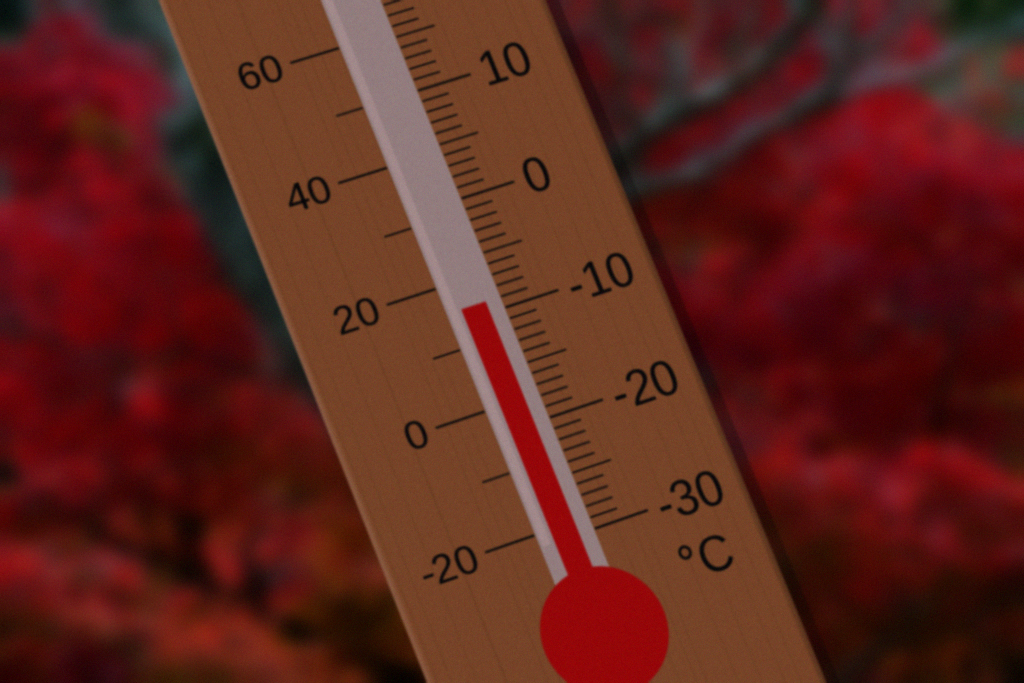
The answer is -9 °C
